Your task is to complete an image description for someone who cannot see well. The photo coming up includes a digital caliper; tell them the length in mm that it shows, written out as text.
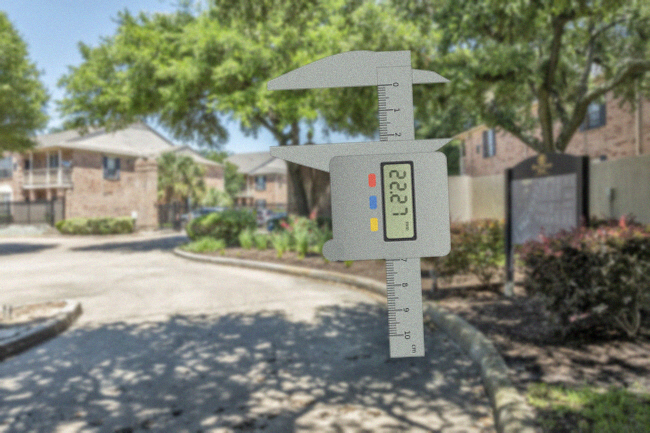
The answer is 22.27 mm
